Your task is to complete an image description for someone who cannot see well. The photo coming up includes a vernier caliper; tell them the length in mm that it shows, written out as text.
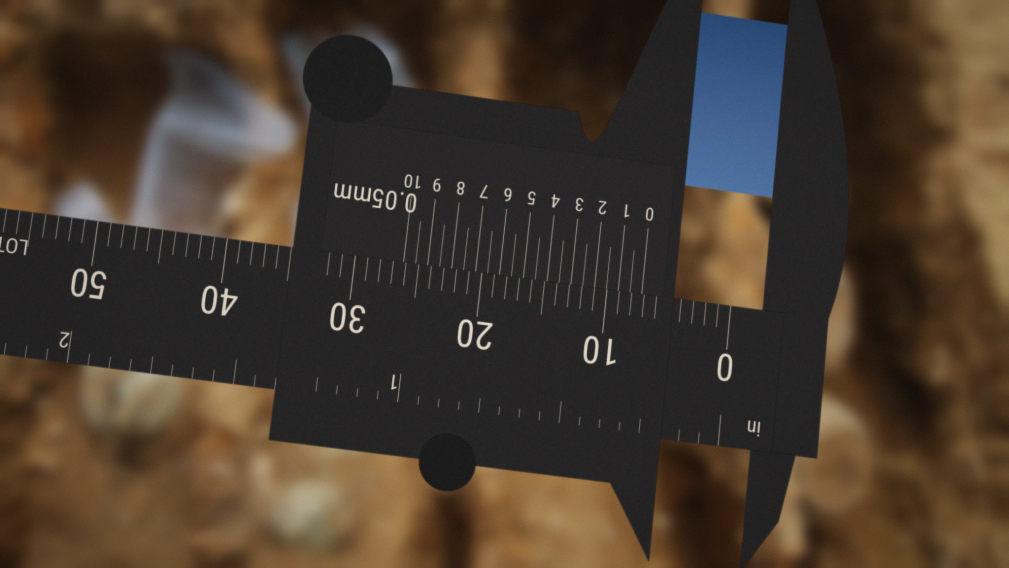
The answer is 7.2 mm
